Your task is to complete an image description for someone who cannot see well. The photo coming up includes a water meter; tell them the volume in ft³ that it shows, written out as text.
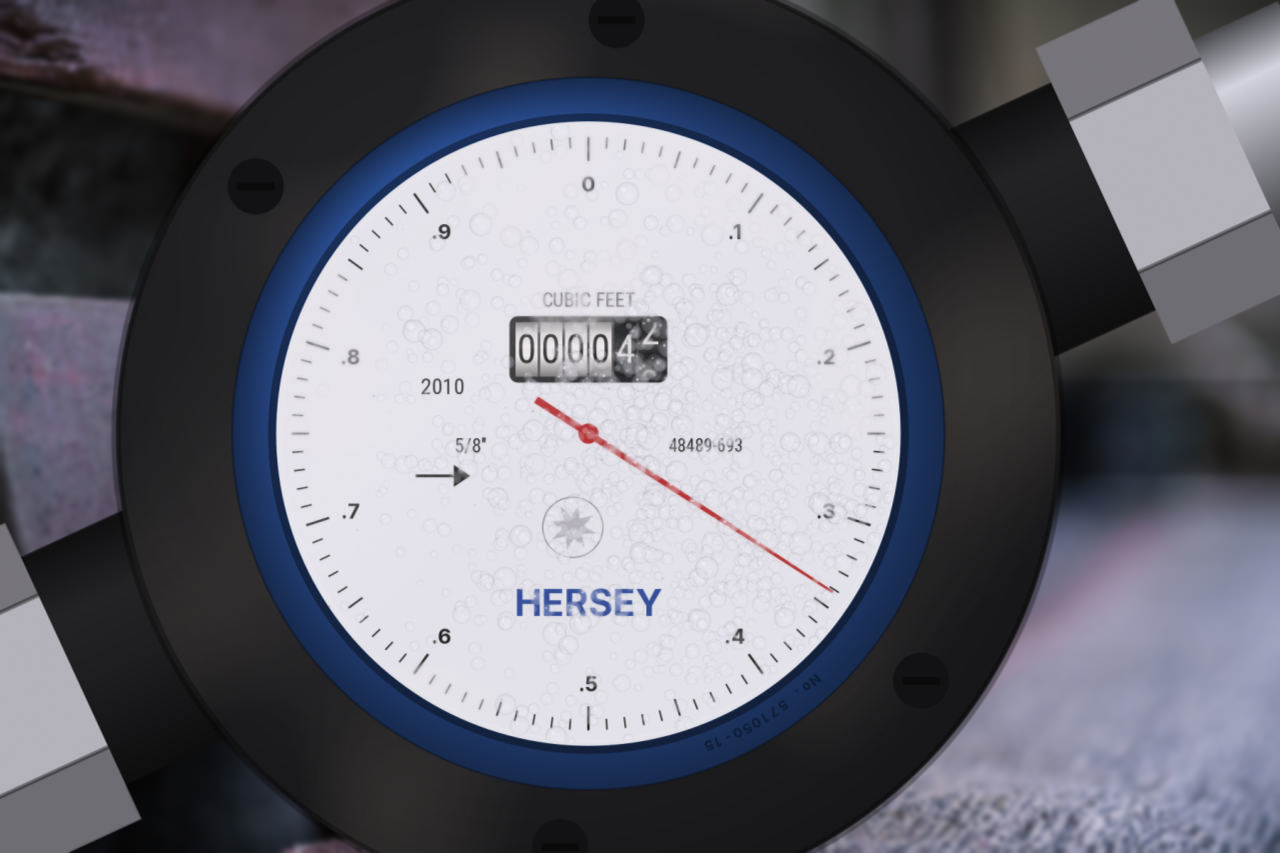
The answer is 42.34 ft³
